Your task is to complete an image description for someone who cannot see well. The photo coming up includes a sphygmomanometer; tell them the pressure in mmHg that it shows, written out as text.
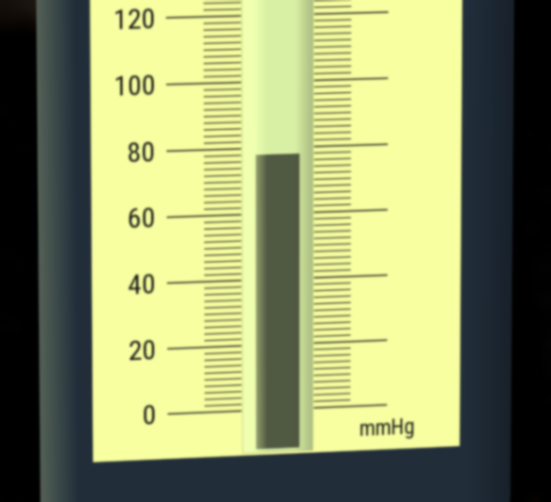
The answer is 78 mmHg
